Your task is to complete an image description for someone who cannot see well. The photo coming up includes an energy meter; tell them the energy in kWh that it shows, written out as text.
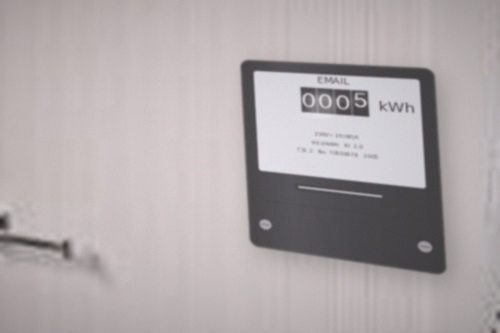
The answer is 5 kWh
